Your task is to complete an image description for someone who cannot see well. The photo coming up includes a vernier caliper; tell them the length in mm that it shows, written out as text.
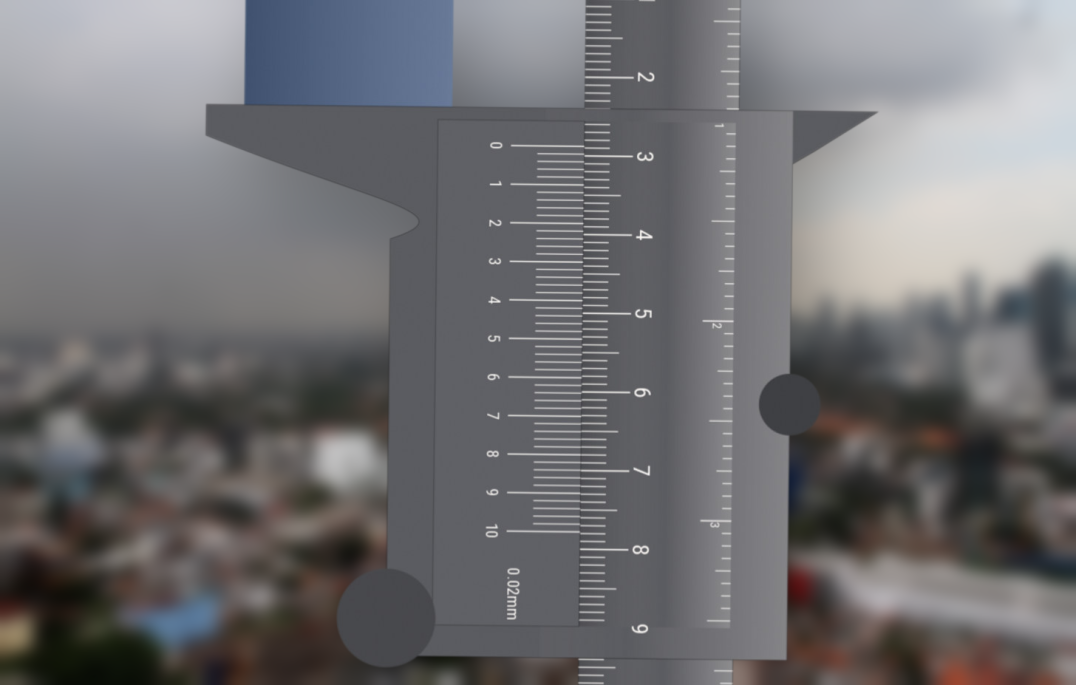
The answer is 28.8 mm
